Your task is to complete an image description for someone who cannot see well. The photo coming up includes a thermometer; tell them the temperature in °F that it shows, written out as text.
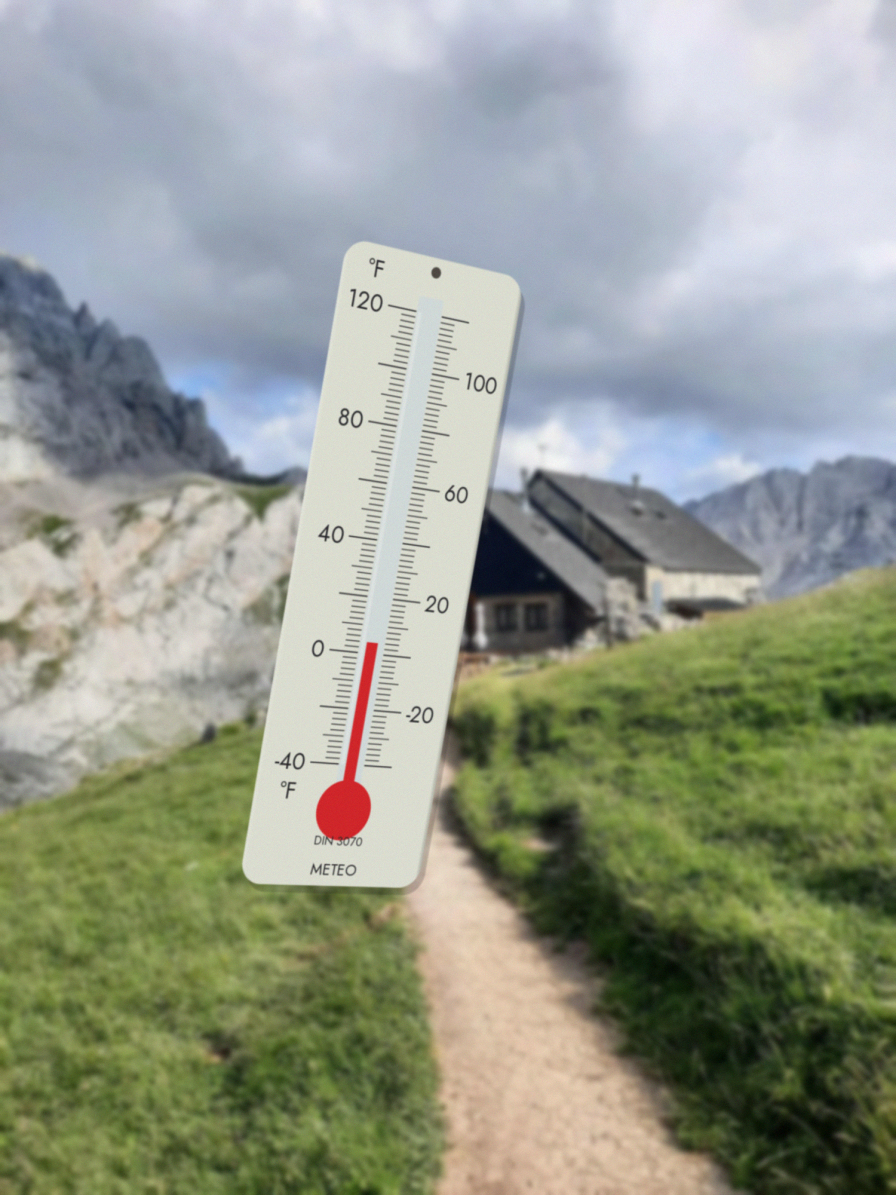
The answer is 4 °F
